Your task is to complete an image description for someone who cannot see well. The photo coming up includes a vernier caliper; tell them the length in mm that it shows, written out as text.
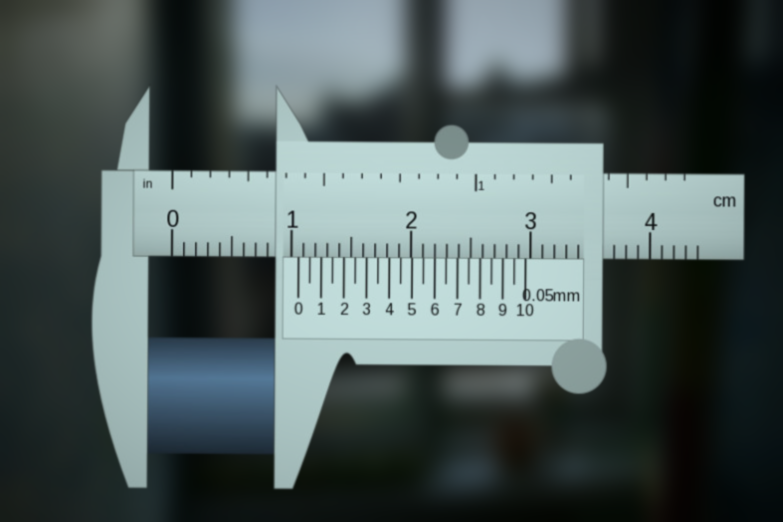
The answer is 10.6 mm
